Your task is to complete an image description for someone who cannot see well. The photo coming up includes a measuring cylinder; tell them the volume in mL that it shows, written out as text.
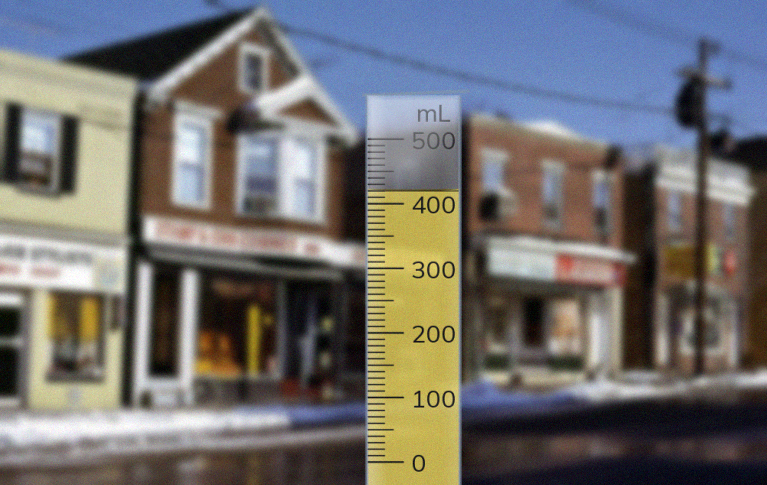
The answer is 420 mL
